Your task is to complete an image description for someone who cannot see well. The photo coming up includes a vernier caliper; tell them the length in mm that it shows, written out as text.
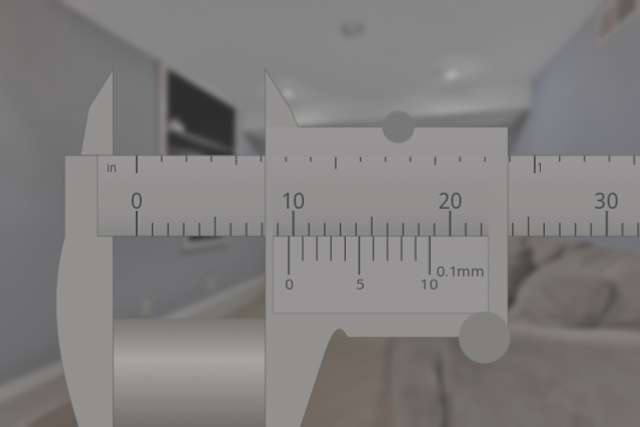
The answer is 9.7 mm
